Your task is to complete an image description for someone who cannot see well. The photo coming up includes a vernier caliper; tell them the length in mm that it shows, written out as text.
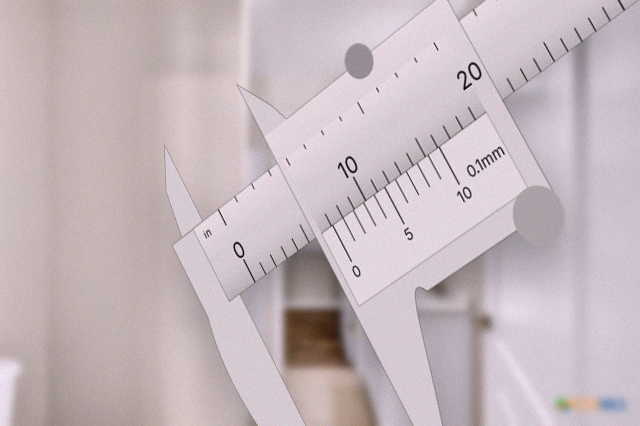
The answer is 7.1 mm
